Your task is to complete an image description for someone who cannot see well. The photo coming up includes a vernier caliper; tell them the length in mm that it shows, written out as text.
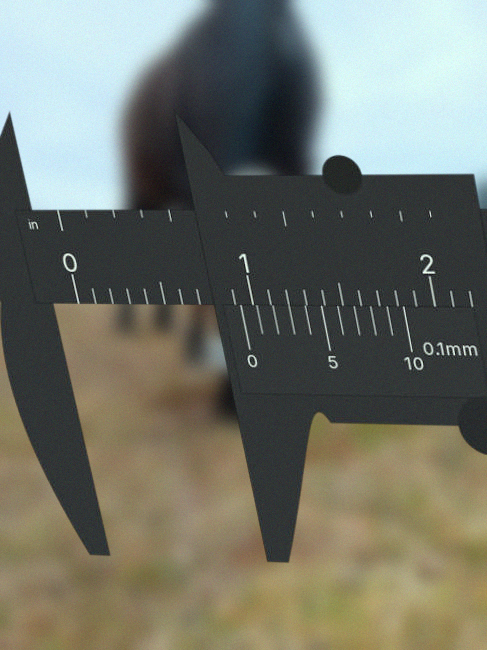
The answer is 9.3 mm
